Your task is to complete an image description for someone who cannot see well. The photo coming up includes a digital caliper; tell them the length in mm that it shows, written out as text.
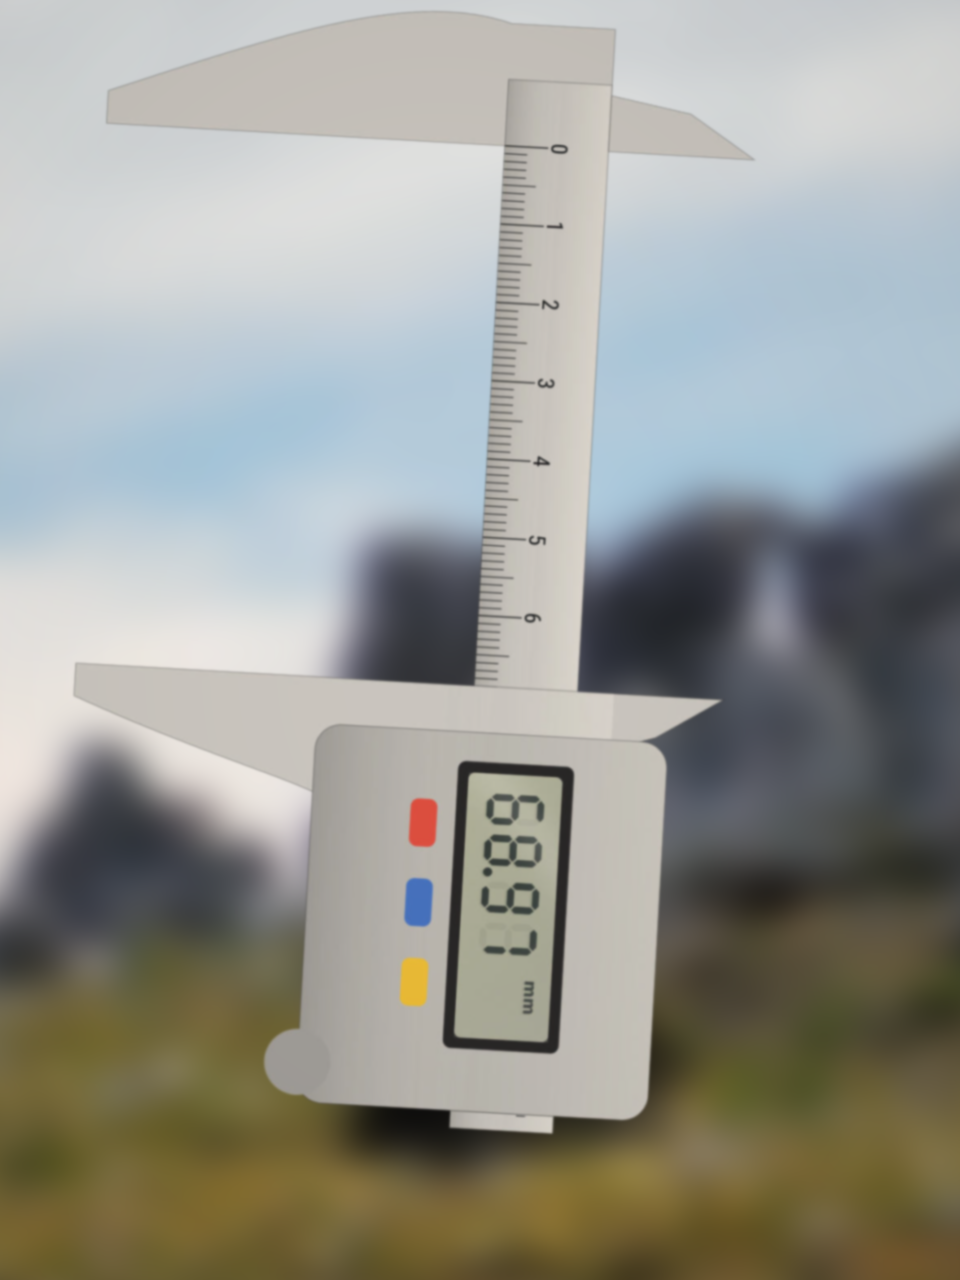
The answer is 68.97 mm
